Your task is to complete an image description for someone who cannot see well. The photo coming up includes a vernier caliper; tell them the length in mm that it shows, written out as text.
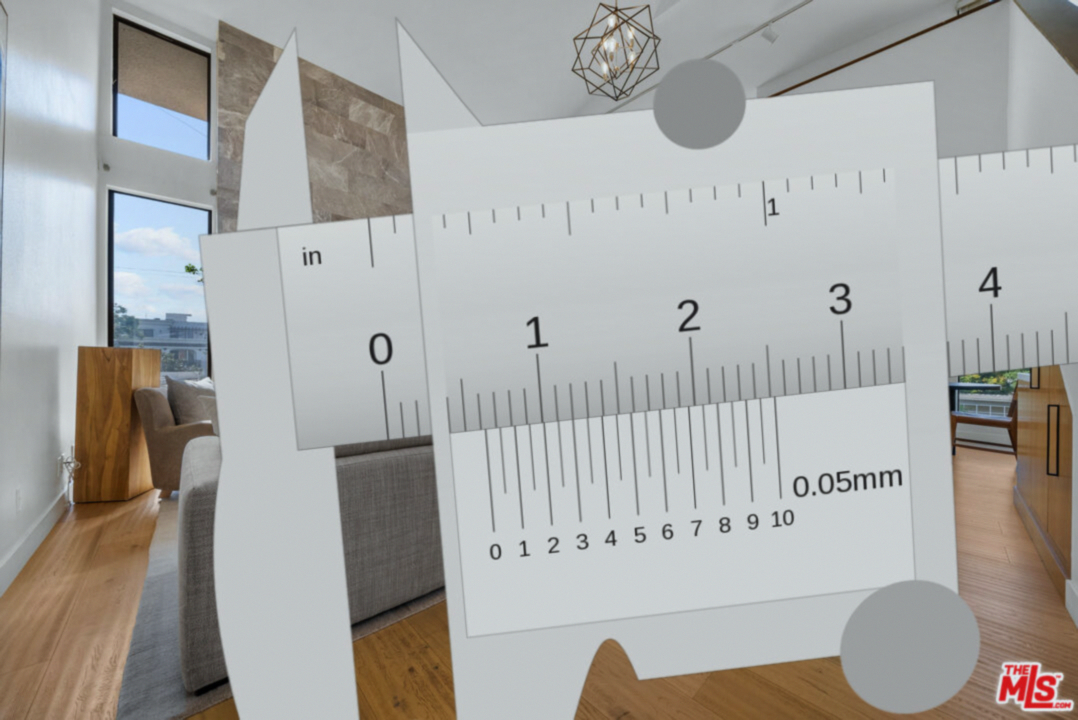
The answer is 6.3 mm
